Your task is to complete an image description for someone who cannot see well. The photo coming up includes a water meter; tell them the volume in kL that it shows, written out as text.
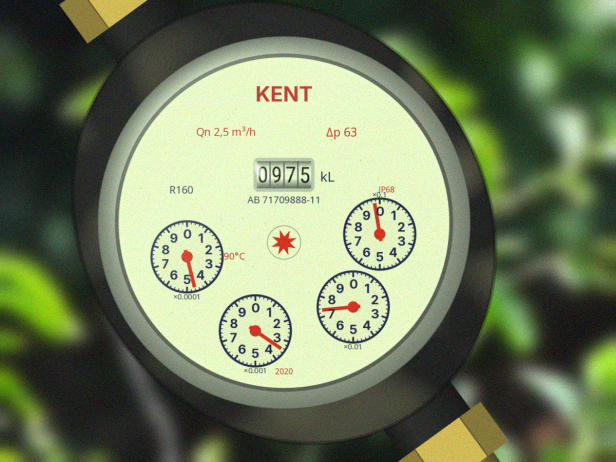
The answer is 974.9734 kL
